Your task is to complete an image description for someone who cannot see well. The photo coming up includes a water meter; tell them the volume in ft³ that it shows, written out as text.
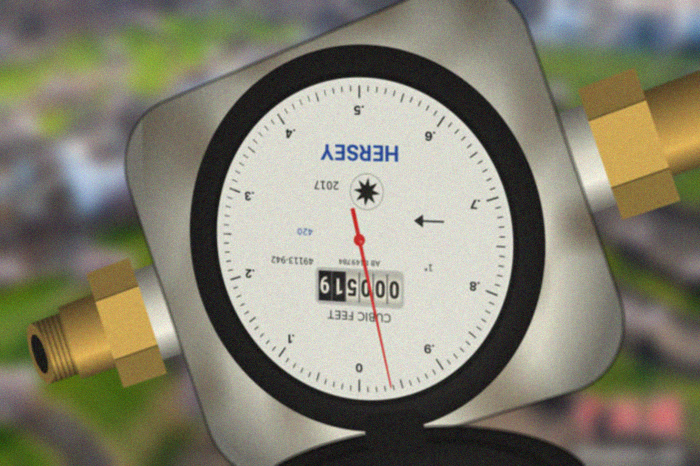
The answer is 518.96 ft³
